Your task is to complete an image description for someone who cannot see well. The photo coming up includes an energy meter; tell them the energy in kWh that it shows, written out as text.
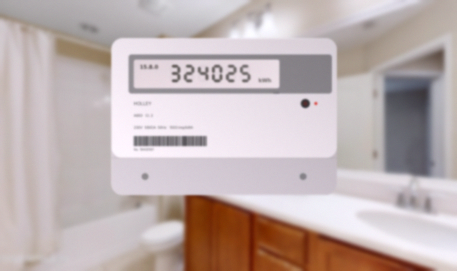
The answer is 324025 kWh
